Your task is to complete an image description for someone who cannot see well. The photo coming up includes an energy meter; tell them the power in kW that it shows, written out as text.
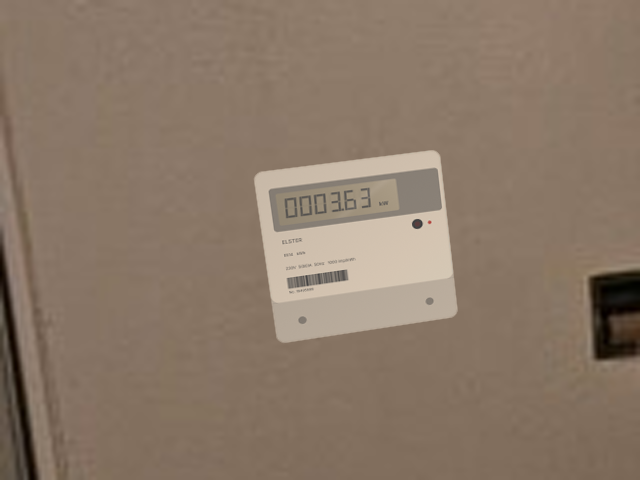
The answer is 3.63 kW
